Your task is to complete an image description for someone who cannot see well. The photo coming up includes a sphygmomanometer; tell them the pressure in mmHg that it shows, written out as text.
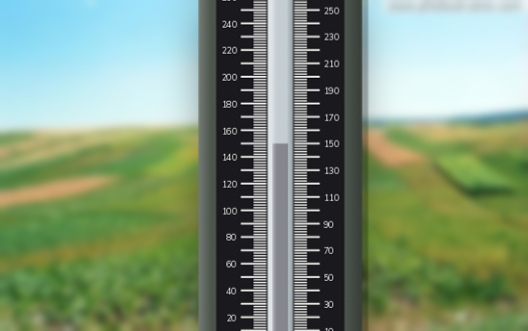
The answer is 150 mmHg
